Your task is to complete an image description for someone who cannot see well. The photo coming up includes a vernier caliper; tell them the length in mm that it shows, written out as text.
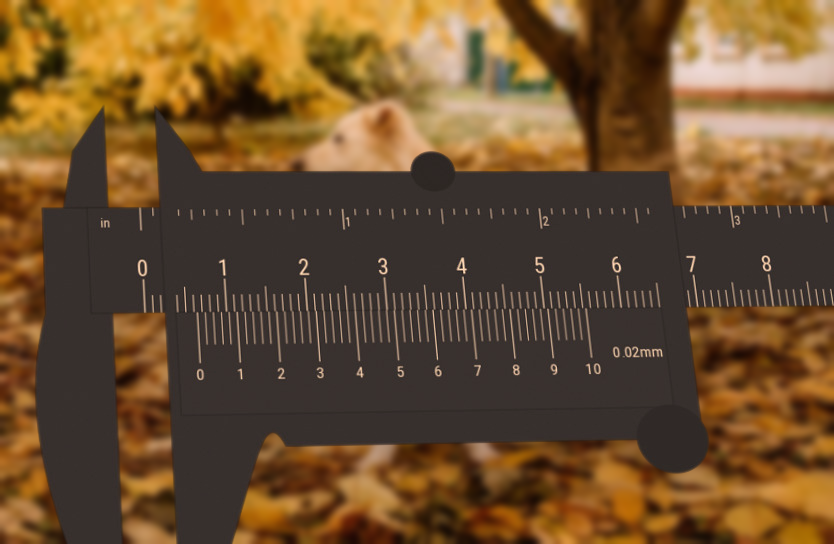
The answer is 6.4 mm
